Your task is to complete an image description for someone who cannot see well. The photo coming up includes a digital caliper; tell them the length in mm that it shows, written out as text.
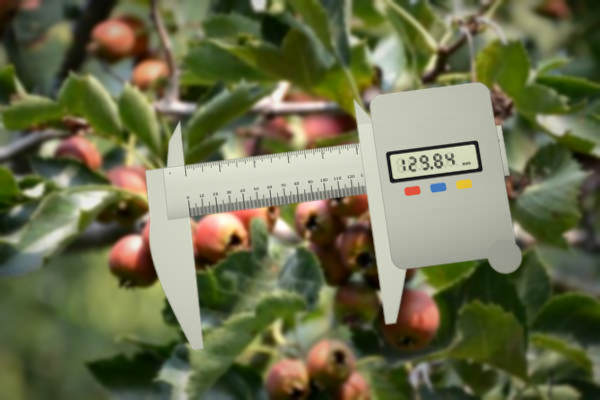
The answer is 129.84 mm
